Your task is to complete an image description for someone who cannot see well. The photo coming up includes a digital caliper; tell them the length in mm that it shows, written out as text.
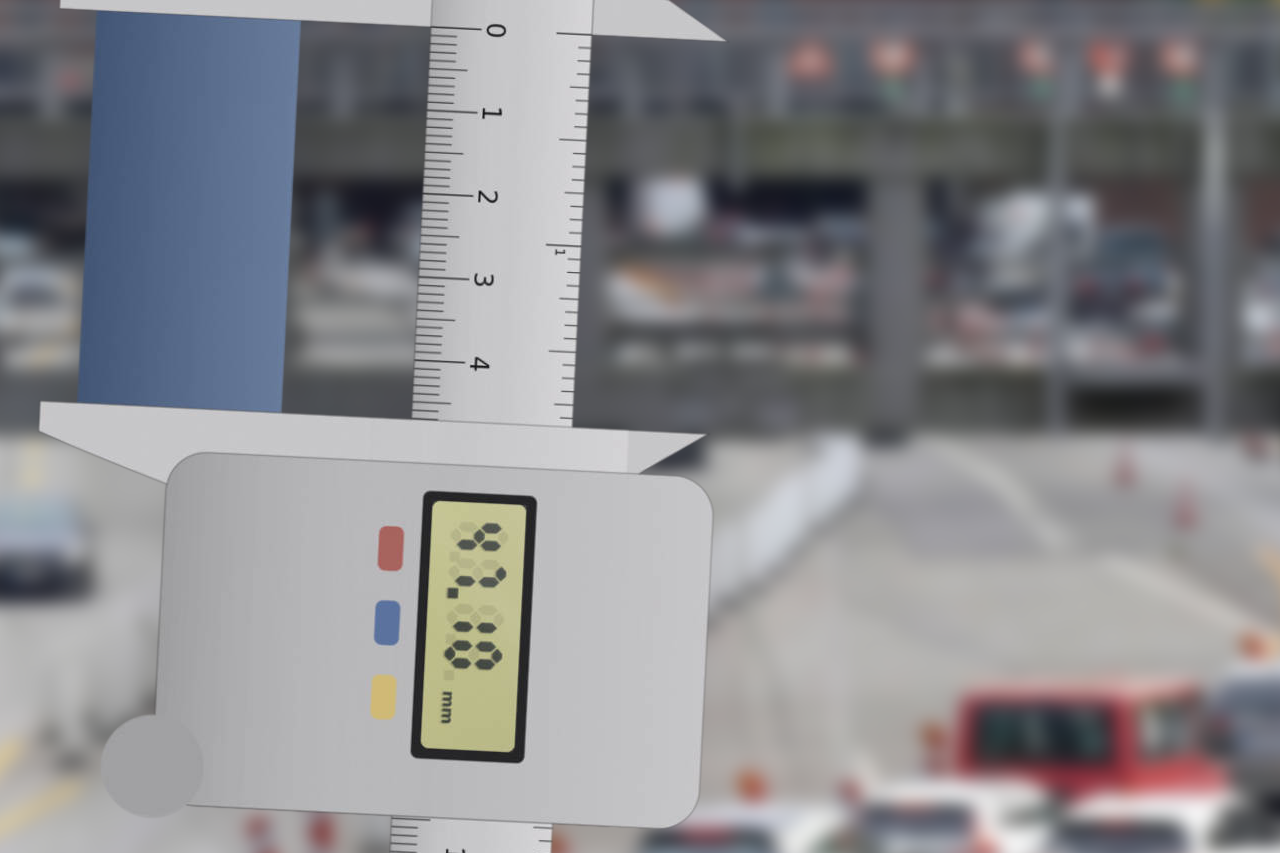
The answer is 47.10 mm
